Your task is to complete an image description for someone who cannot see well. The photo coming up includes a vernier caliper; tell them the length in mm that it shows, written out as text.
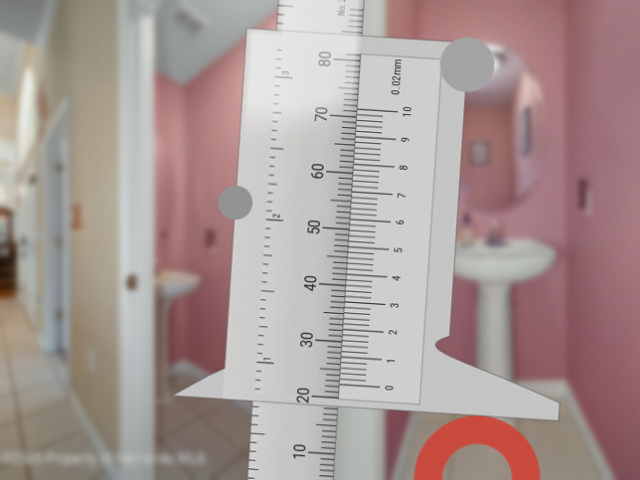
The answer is 22.4 mm
